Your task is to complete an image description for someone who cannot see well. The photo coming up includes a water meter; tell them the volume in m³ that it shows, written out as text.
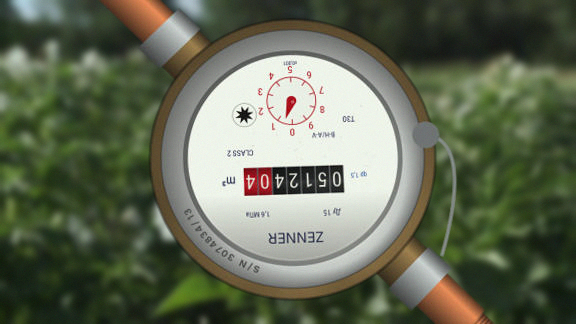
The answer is 5124.040 m³
